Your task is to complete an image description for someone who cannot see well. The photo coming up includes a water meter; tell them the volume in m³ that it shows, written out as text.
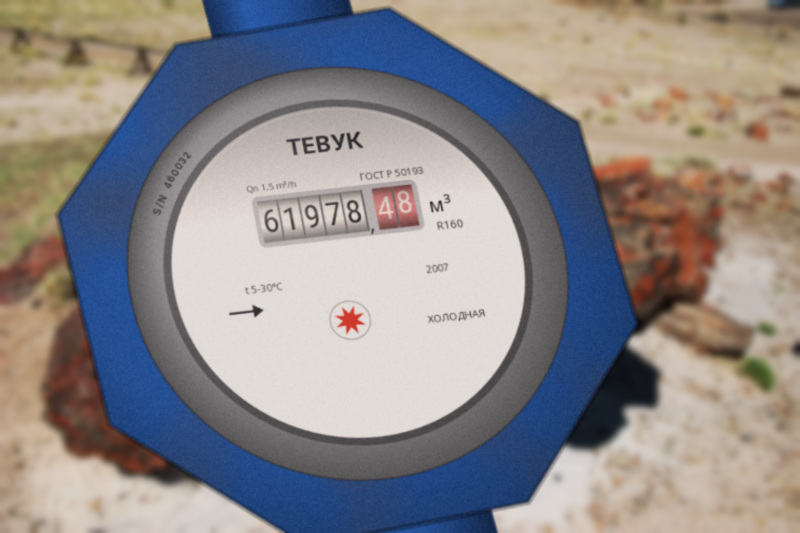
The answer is 61978.48 m³
